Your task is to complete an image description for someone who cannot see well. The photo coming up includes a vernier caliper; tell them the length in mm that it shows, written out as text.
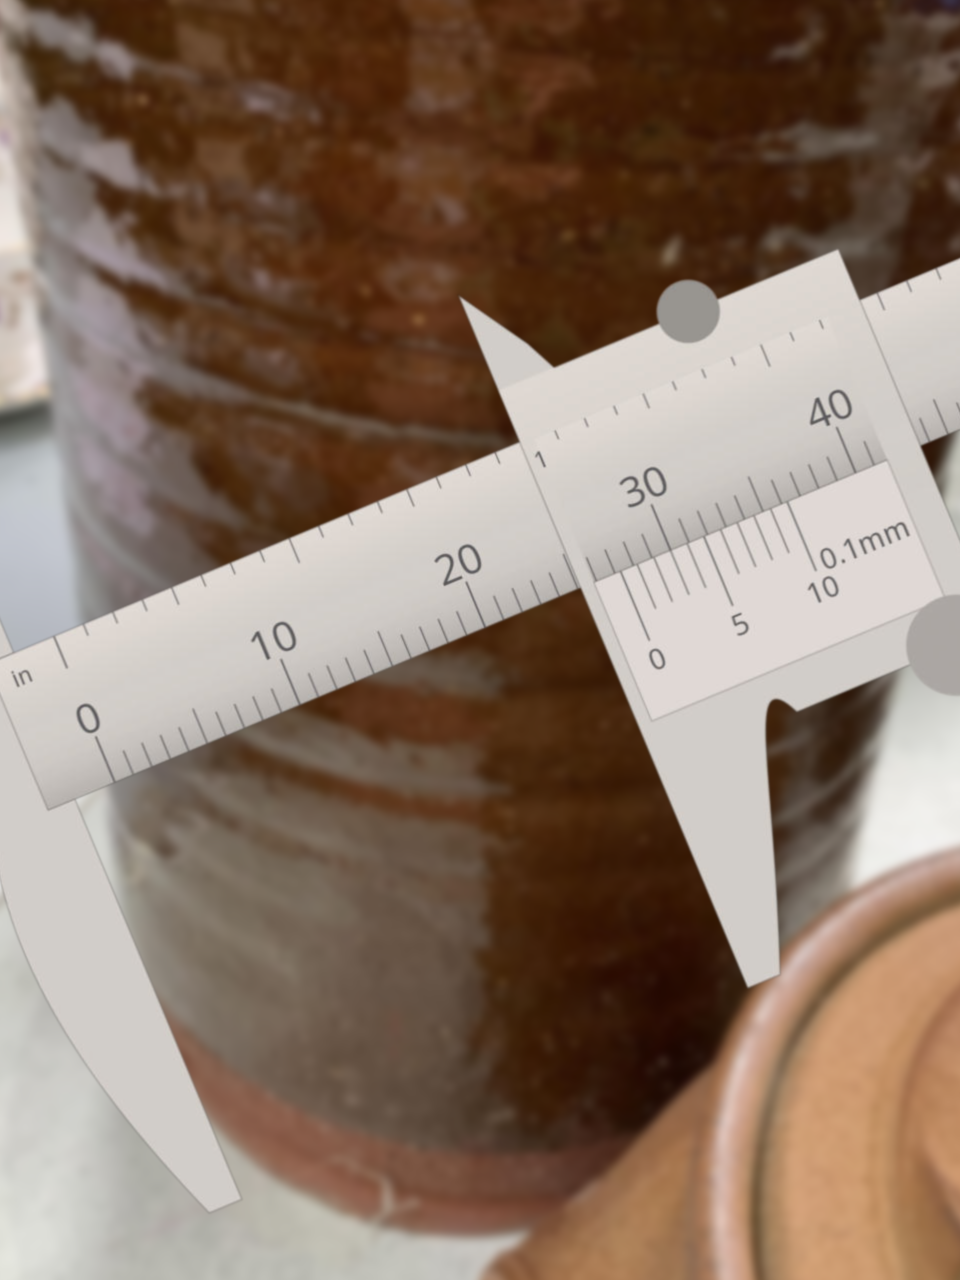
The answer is 27.3 mm
